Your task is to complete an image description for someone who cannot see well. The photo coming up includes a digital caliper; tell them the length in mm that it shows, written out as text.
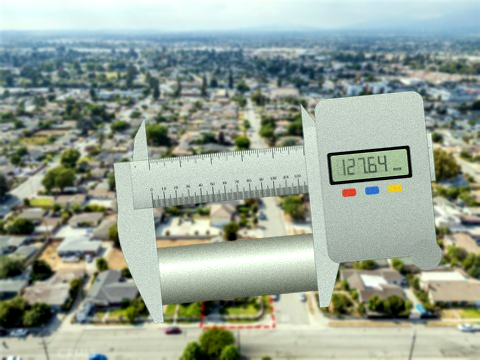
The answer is 127.64 mm
